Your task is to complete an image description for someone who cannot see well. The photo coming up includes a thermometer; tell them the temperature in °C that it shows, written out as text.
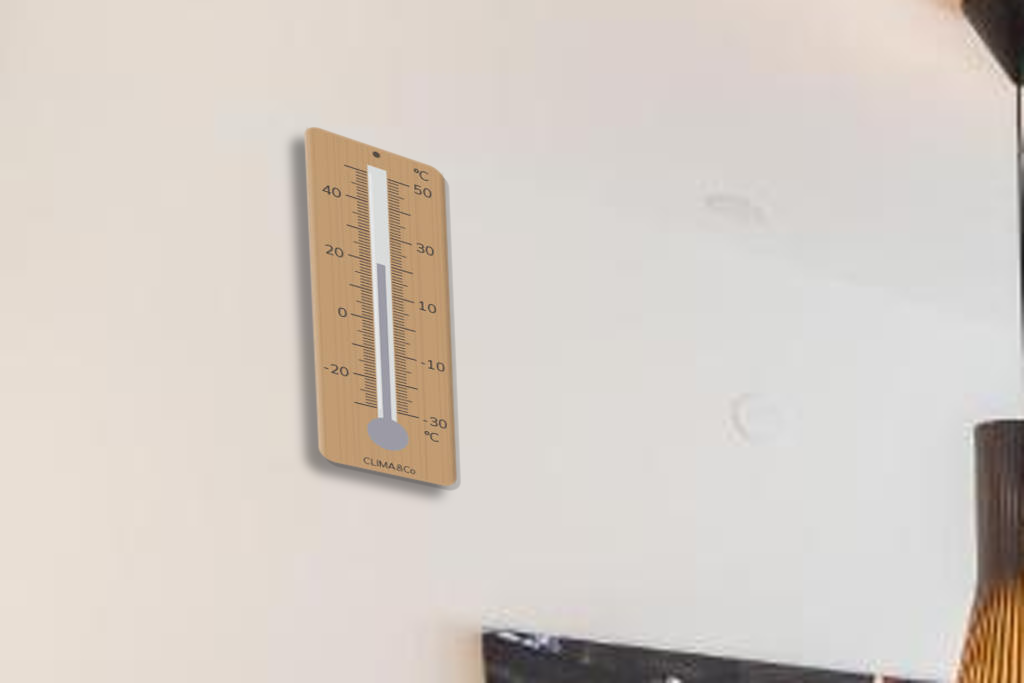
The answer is 20 °C
